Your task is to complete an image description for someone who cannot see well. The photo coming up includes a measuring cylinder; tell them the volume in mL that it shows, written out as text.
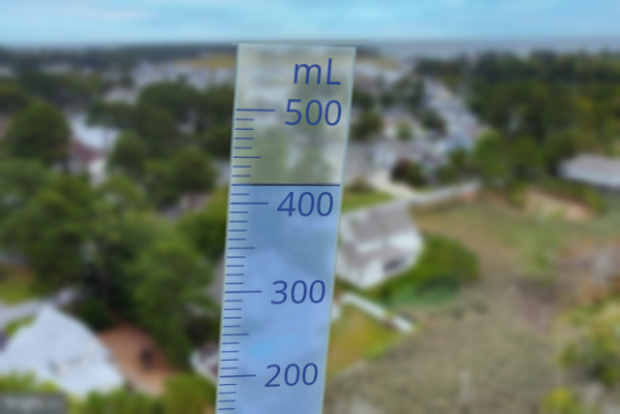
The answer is 420 mL
